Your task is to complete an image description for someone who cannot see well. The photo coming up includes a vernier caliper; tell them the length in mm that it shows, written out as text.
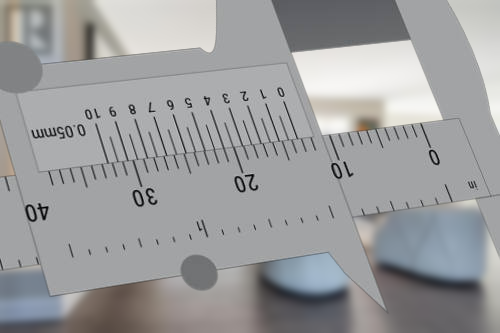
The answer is 13.4 mm
